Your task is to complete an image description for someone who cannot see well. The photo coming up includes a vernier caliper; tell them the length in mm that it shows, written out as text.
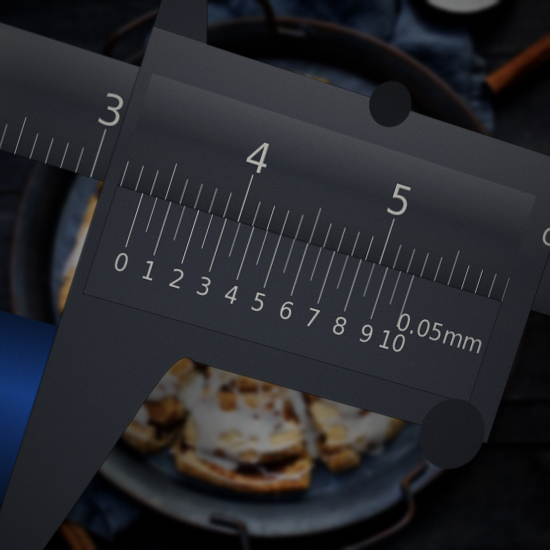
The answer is 33.5 mm
